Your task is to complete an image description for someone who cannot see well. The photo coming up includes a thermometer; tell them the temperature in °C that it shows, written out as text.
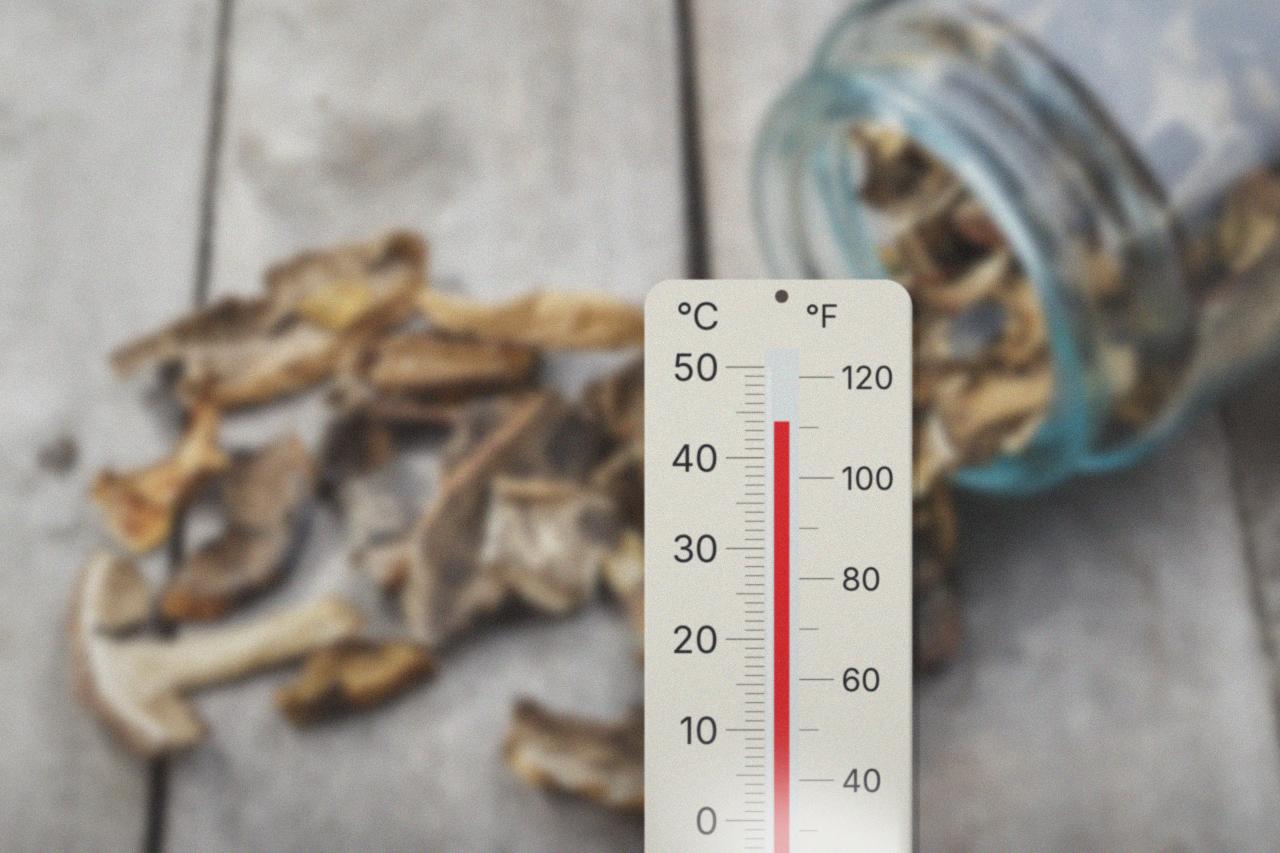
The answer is 44 °C
